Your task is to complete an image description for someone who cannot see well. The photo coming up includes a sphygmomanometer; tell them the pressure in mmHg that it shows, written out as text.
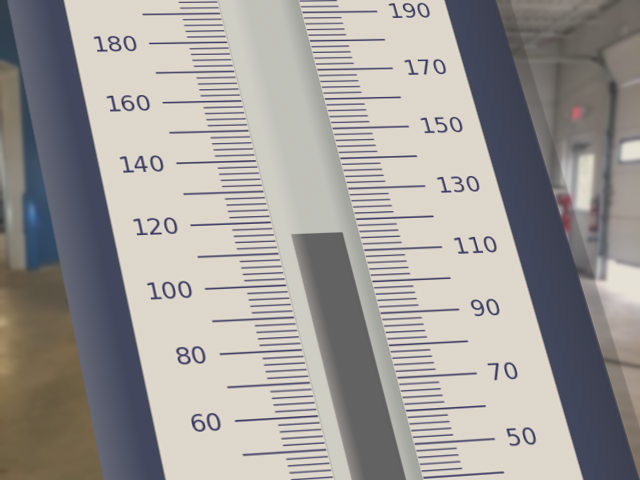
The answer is 116 mmHg
